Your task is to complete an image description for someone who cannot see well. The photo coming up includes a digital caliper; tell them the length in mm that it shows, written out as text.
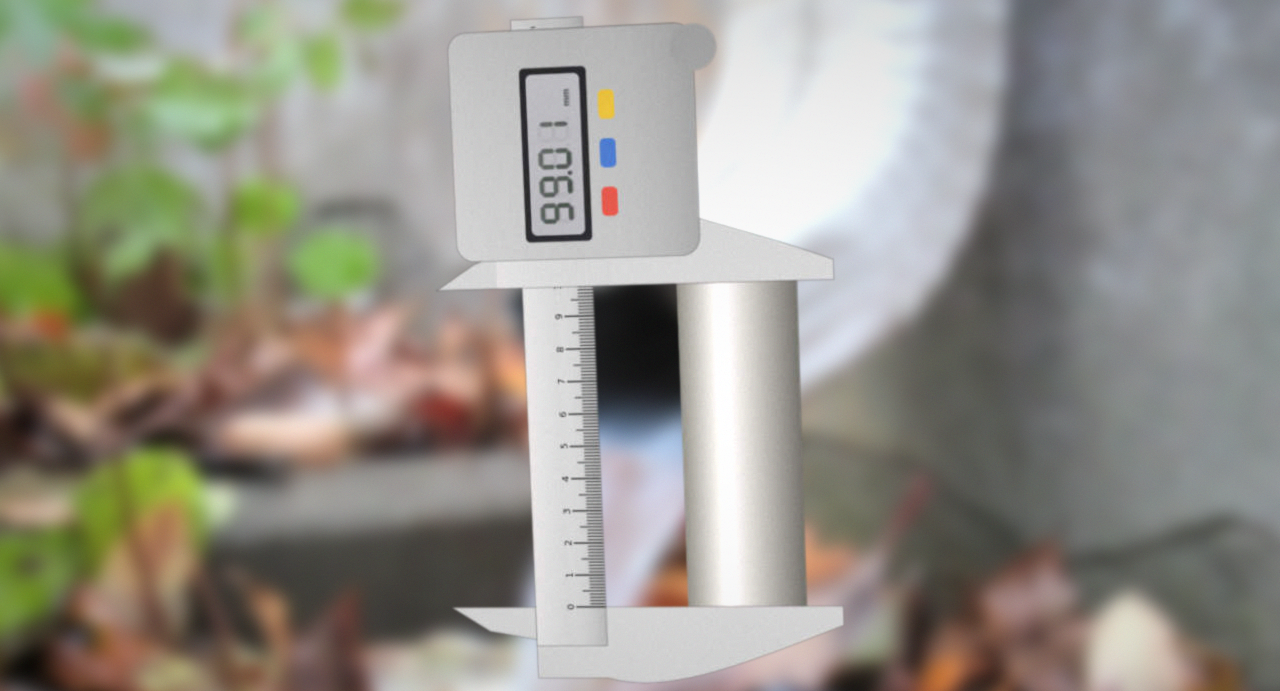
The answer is 99.01 mm
